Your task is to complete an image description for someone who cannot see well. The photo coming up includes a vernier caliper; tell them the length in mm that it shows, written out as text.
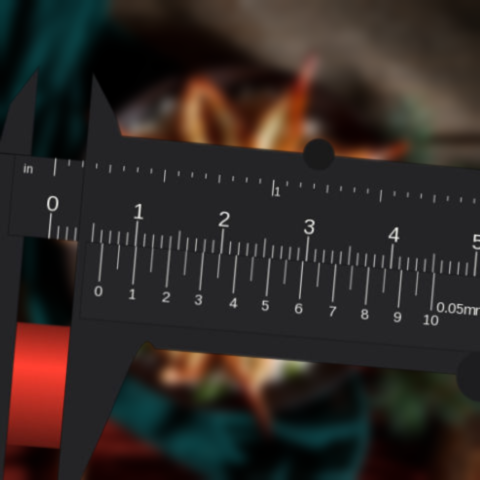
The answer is 6.2 mm
